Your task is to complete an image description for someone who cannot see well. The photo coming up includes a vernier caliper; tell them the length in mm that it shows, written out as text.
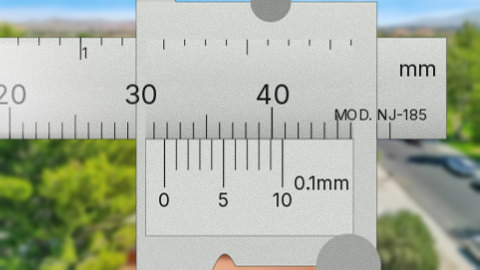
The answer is 31.8 mm
